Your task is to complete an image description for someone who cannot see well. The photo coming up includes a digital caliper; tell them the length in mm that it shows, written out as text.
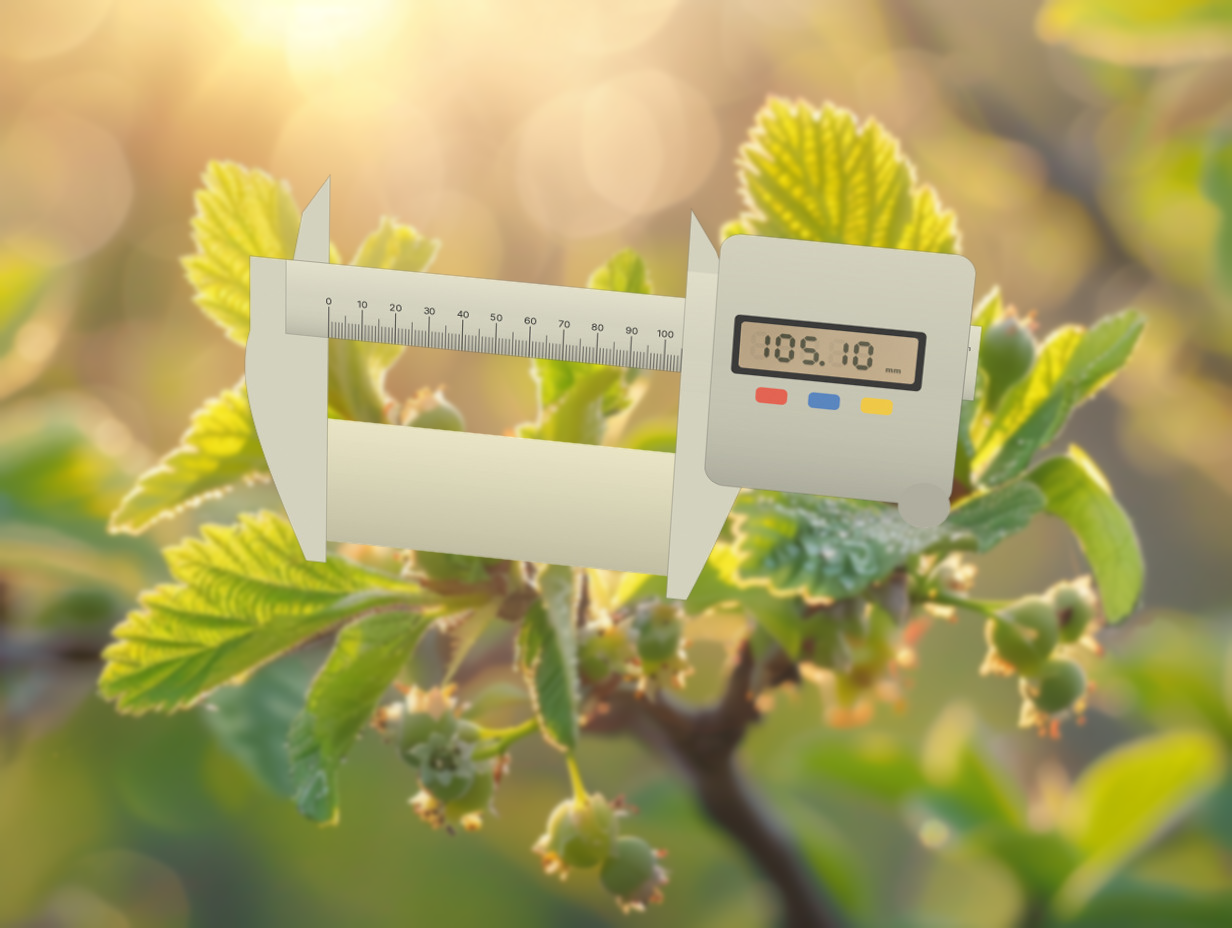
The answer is 105.10 mm
